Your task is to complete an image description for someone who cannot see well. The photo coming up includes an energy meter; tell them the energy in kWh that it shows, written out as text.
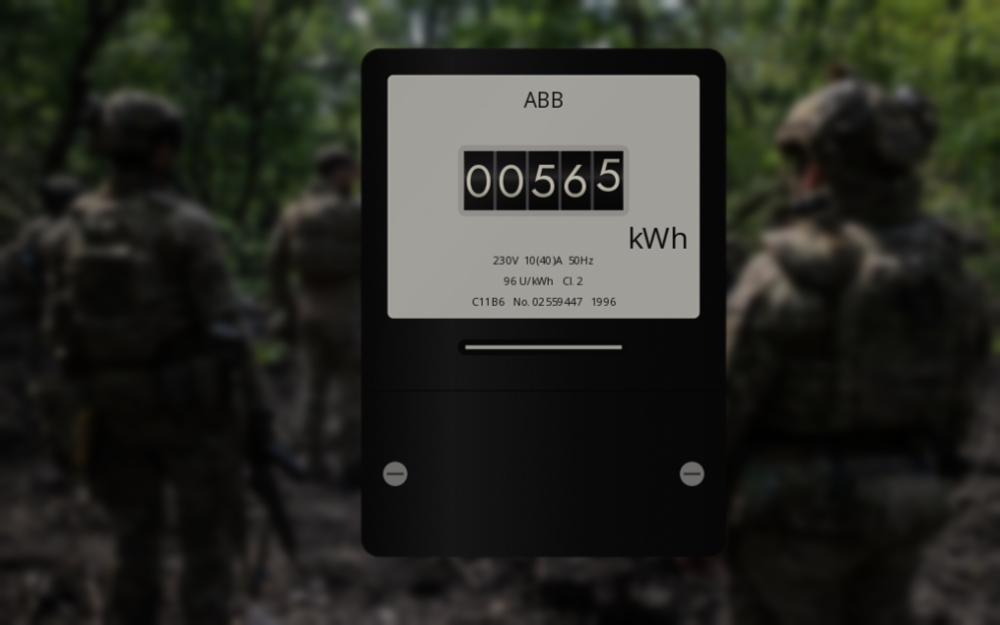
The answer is 565 kWh
